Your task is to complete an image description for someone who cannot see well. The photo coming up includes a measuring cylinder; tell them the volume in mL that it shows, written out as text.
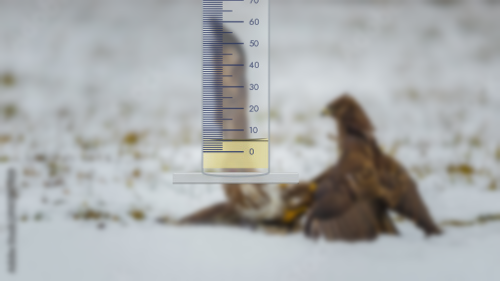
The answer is 5 mL
